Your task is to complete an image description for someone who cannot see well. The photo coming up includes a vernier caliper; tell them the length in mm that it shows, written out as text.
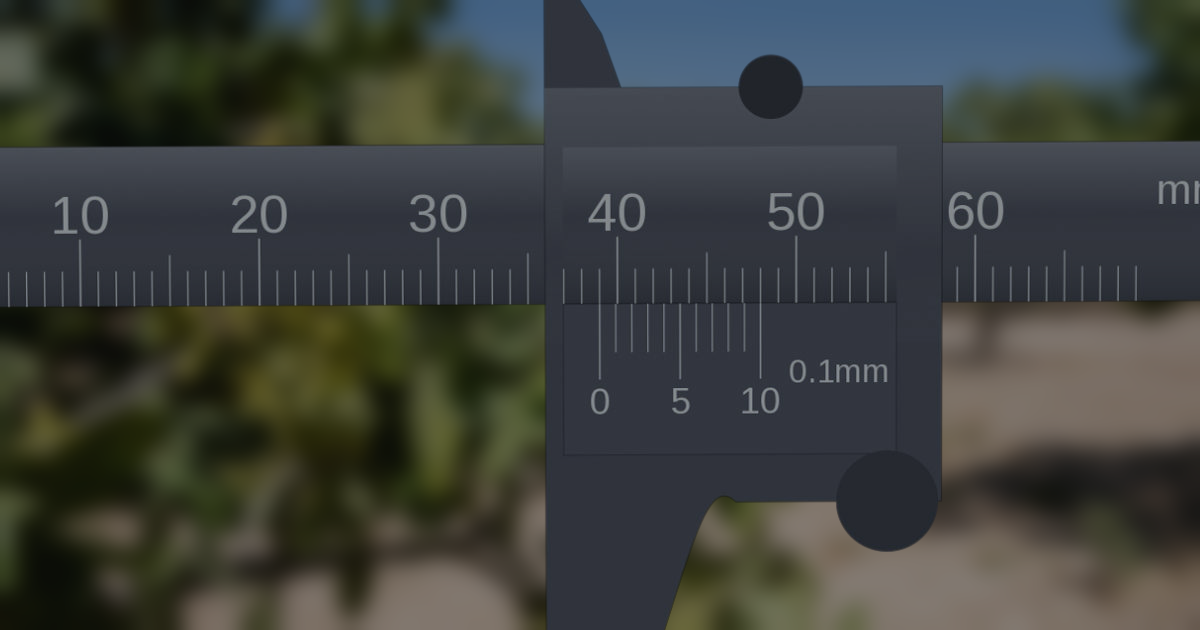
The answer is 39.0 mm
